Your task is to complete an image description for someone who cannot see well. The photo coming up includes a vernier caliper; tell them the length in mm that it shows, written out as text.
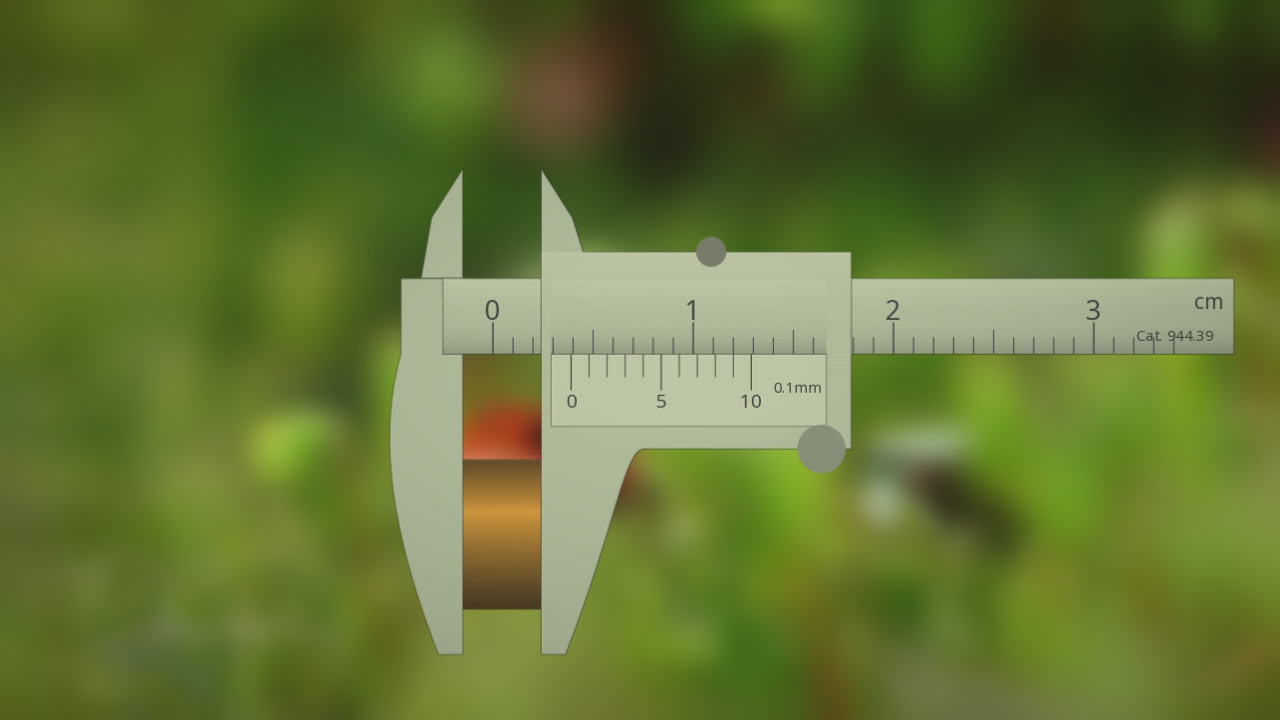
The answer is 3.9 mm
